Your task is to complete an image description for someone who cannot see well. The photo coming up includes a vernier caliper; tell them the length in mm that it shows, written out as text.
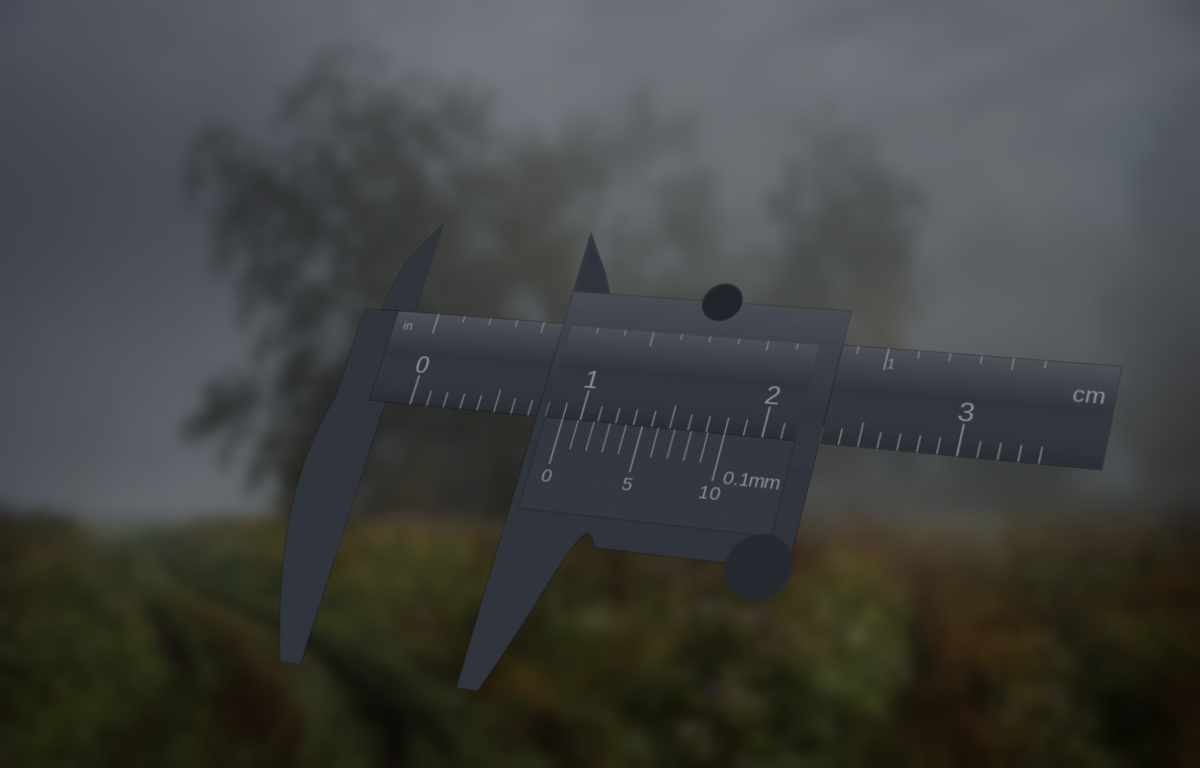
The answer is 9.0 mm
